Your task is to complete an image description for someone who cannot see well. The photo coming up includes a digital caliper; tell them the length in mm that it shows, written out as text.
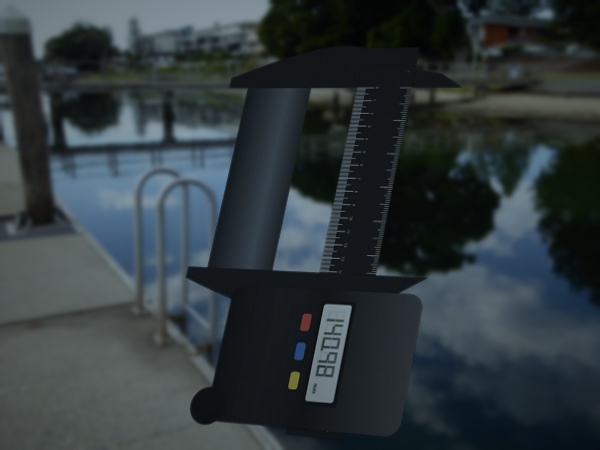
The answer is 140.98 mm
